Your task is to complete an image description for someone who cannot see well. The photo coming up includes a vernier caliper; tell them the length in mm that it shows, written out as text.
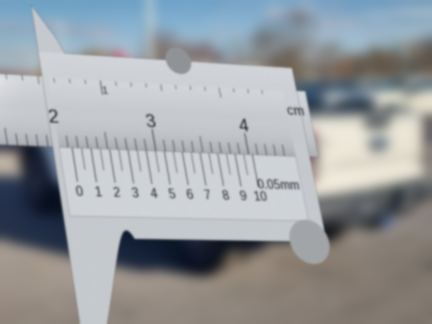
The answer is 21.4 mm
